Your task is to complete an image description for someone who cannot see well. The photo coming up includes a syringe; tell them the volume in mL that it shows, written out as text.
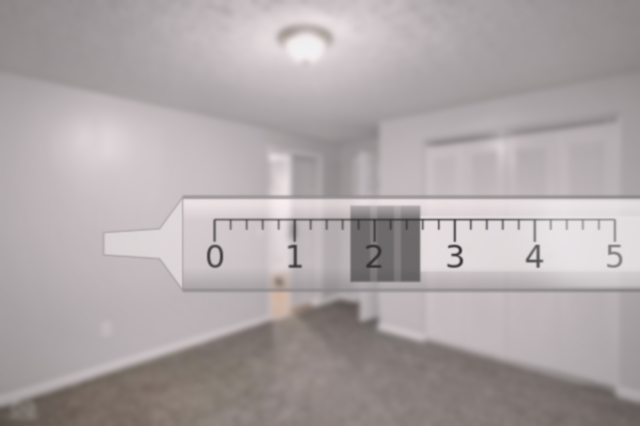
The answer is 1.7 mL
